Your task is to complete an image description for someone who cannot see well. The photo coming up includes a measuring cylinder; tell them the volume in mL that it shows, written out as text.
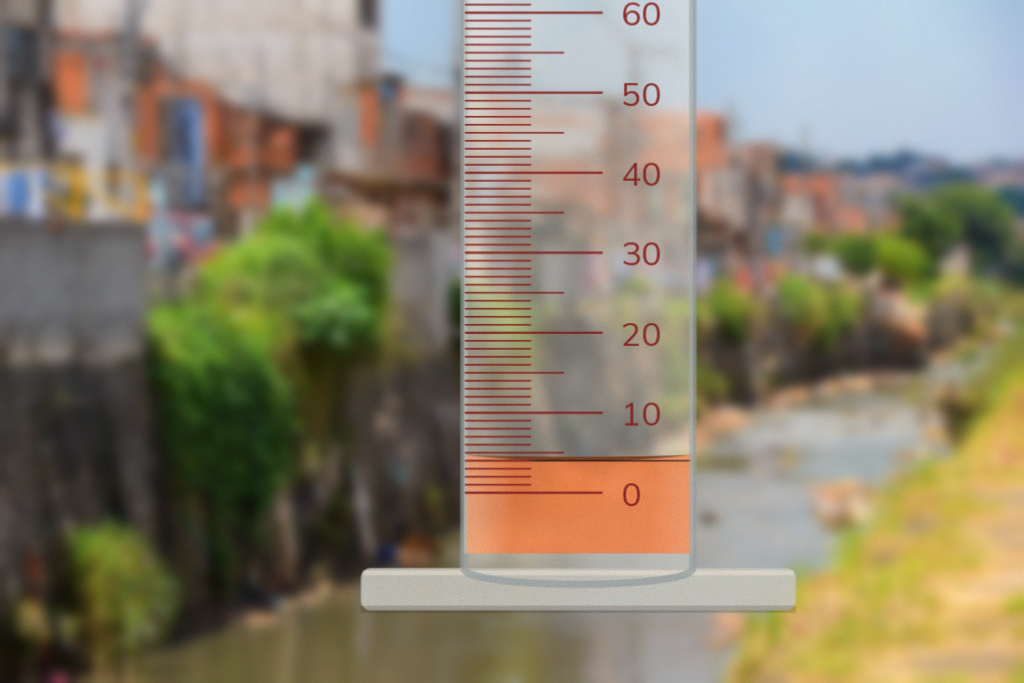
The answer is 4 mL
